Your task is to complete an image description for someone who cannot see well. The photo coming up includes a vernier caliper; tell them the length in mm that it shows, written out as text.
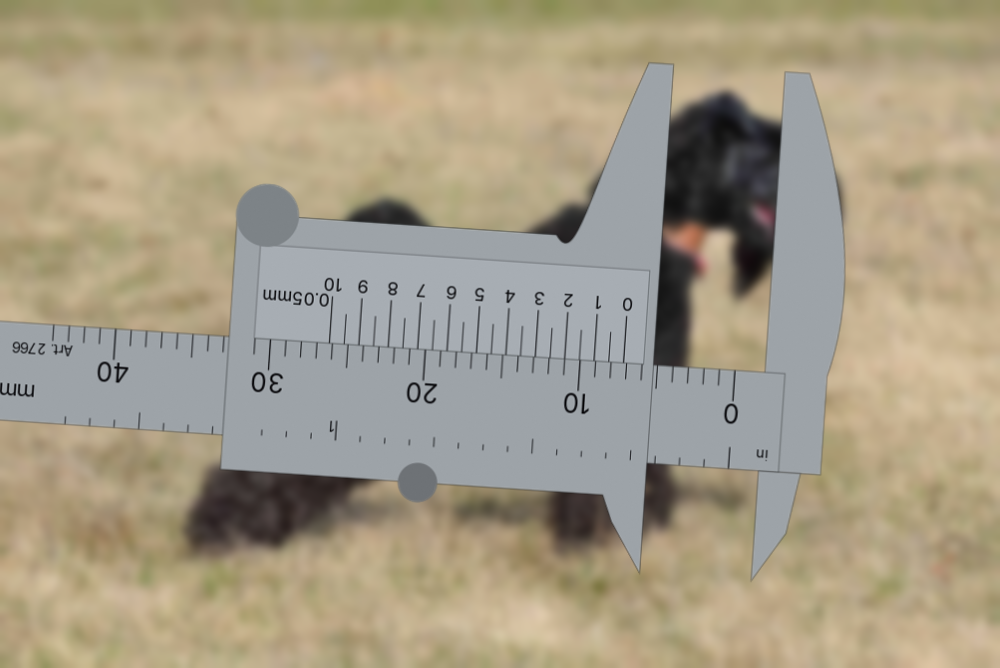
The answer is 7.2 mm
